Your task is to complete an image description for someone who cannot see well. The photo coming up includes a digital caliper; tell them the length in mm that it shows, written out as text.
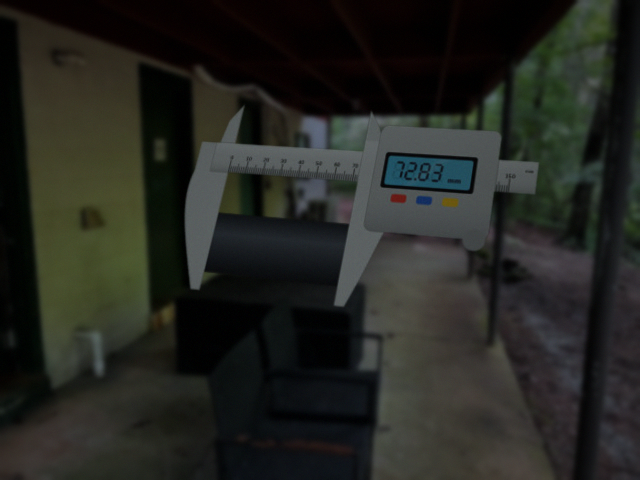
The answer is 72.83 mm
